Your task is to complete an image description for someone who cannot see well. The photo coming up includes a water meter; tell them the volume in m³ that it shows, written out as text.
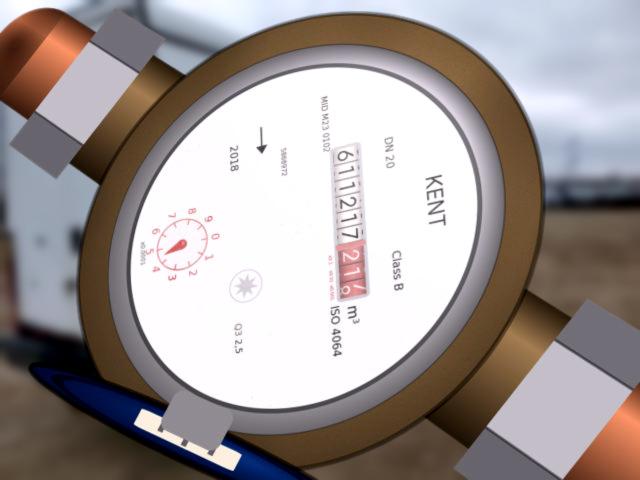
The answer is 611217.2174 m³
